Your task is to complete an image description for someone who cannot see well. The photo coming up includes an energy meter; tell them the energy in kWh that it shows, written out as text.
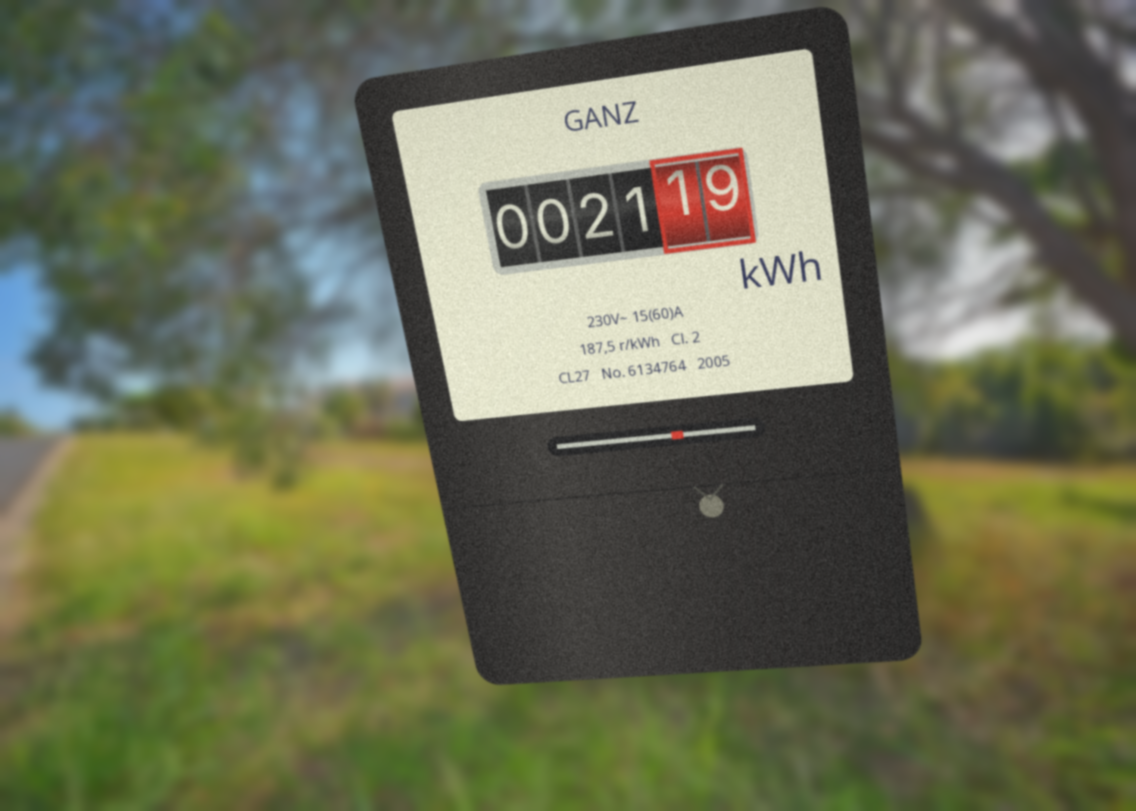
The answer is 21.19 kWh
